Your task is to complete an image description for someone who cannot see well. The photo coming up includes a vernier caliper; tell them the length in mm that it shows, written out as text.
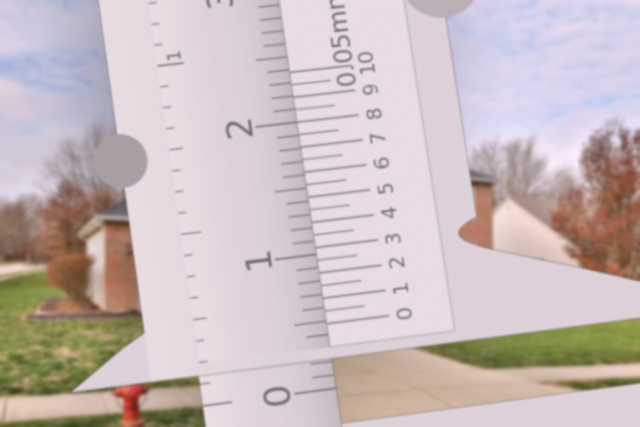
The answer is 4.8 mm
